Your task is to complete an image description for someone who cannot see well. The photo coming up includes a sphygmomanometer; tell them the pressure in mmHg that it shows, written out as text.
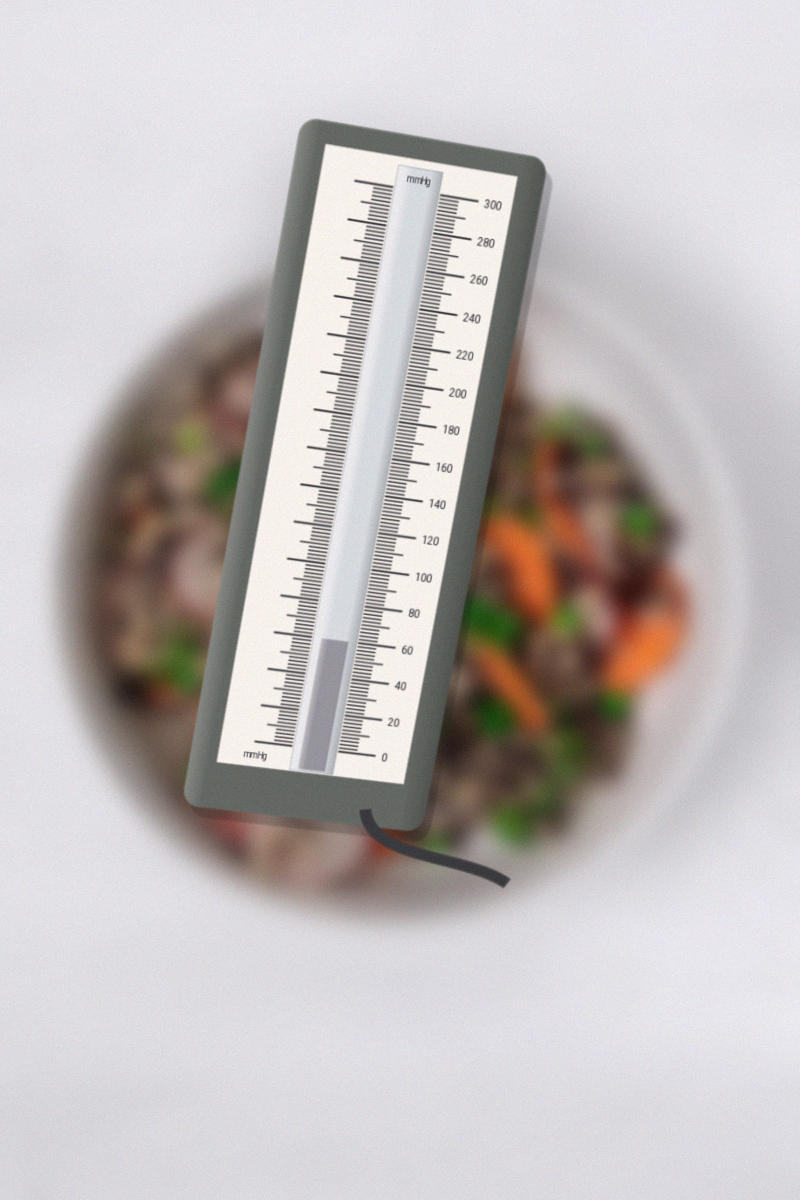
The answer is 60 mmHg
